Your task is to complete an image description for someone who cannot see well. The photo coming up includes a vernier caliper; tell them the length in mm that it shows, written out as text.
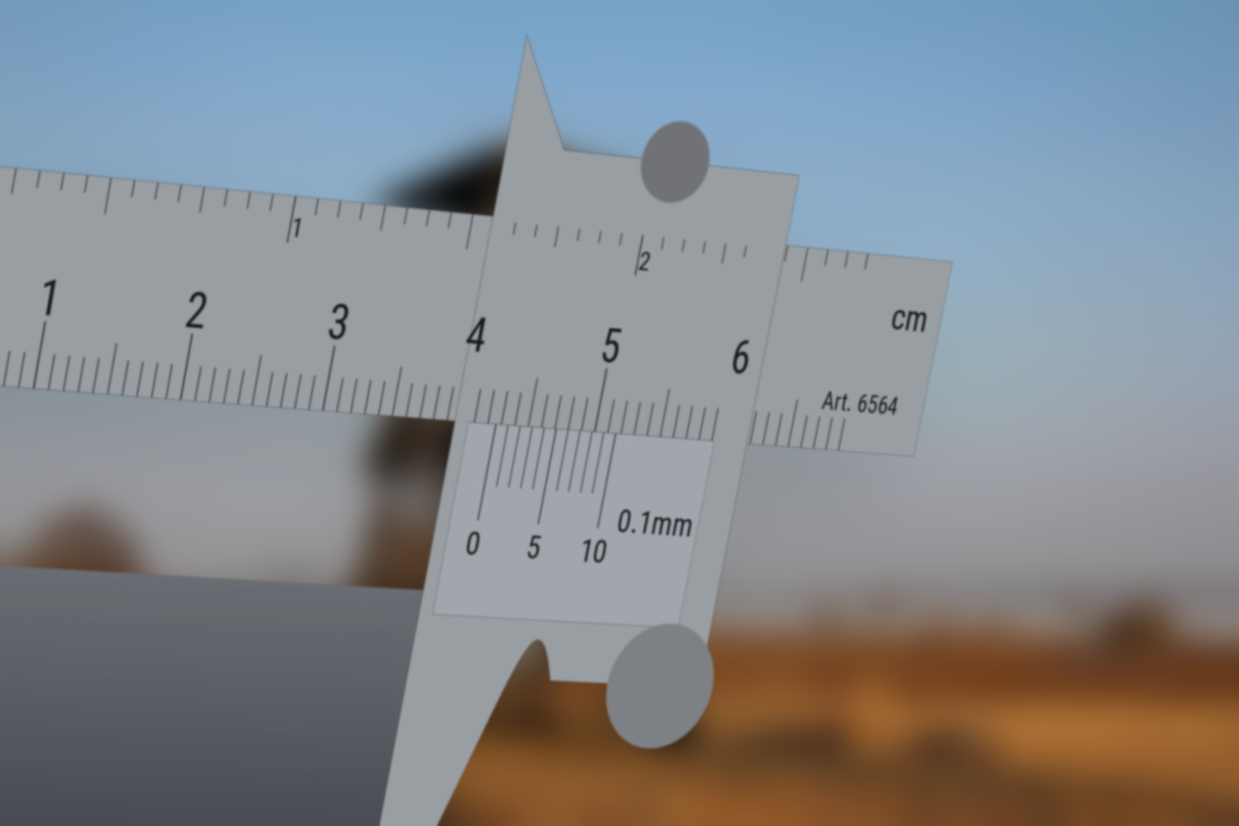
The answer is 42.6 mm
